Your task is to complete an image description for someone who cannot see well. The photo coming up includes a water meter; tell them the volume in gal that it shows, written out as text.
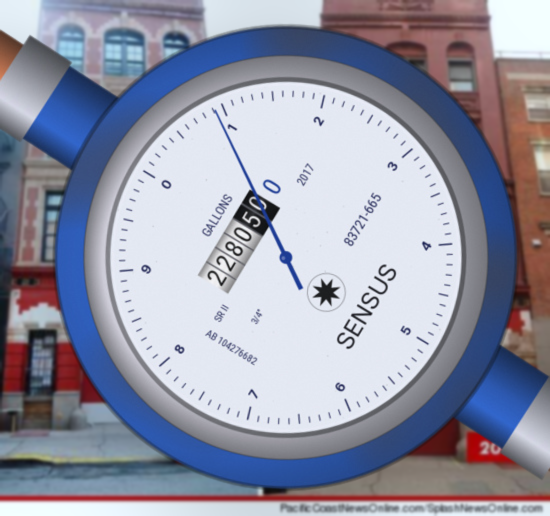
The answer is 2280500.9 gal
